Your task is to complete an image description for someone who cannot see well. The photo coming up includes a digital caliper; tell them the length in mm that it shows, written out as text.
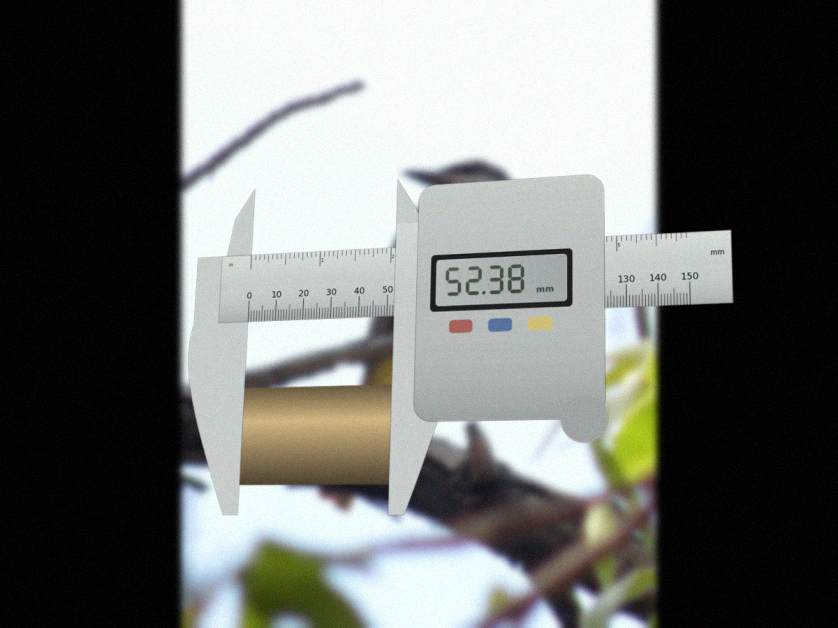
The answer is 52.38 mm
